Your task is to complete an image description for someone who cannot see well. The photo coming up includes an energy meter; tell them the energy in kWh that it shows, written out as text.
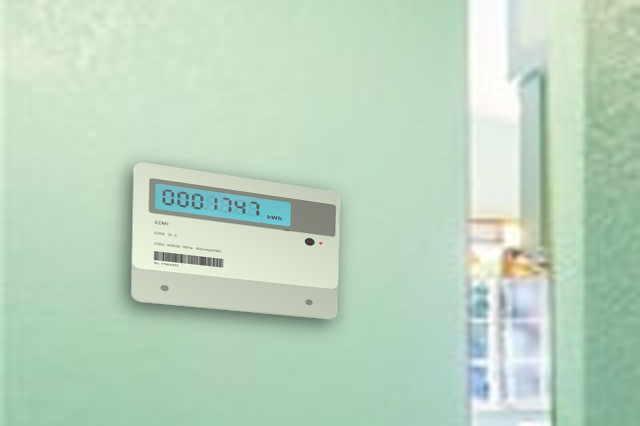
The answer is 1747 kWh
